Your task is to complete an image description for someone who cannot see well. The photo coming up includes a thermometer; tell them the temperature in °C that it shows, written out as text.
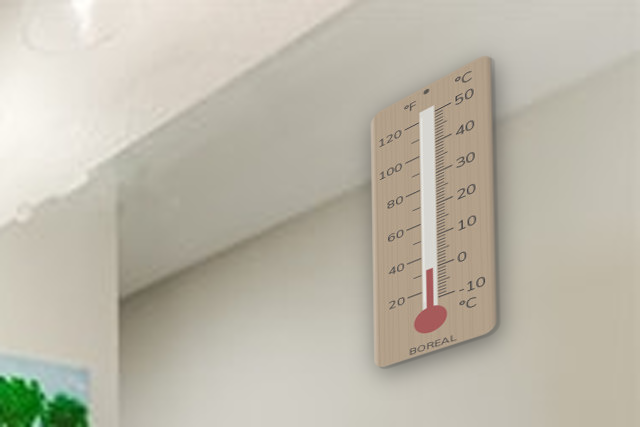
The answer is 0 °C
